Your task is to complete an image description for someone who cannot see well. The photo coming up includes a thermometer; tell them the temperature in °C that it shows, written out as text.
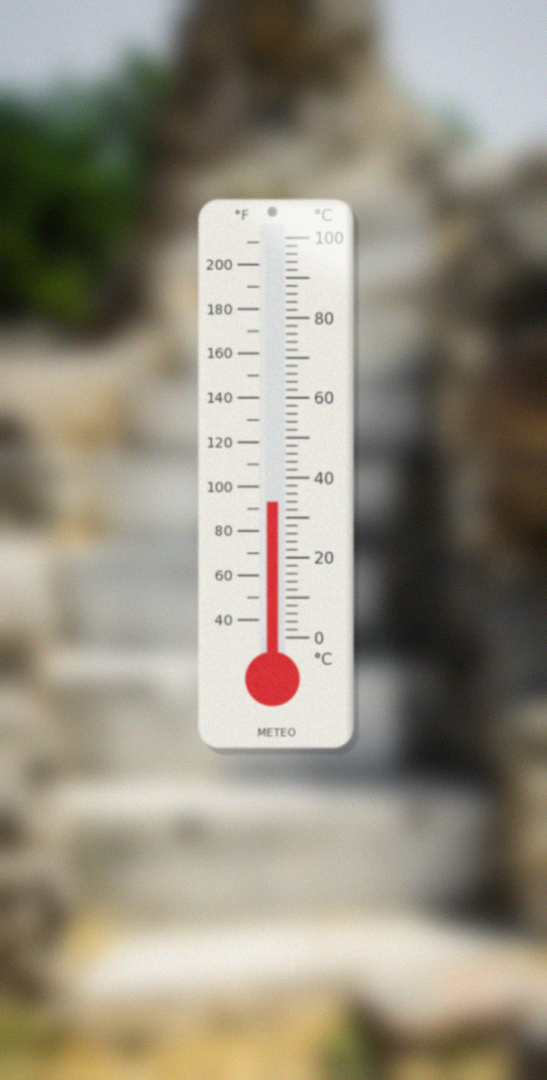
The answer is 34 °C
